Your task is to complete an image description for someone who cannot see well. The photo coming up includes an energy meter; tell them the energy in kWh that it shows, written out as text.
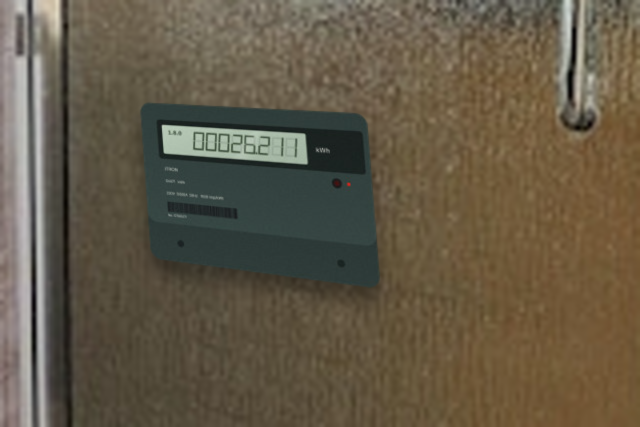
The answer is 26.211 kWh
